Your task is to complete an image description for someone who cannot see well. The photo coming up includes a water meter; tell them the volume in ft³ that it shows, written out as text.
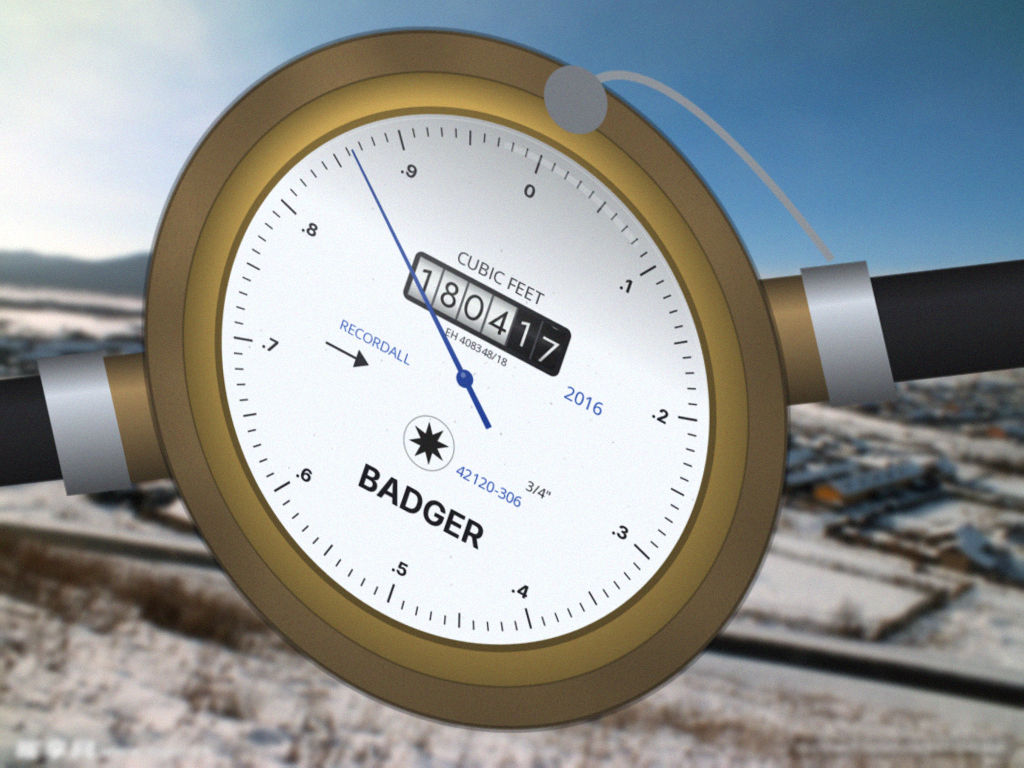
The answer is 180416.86 ft³
